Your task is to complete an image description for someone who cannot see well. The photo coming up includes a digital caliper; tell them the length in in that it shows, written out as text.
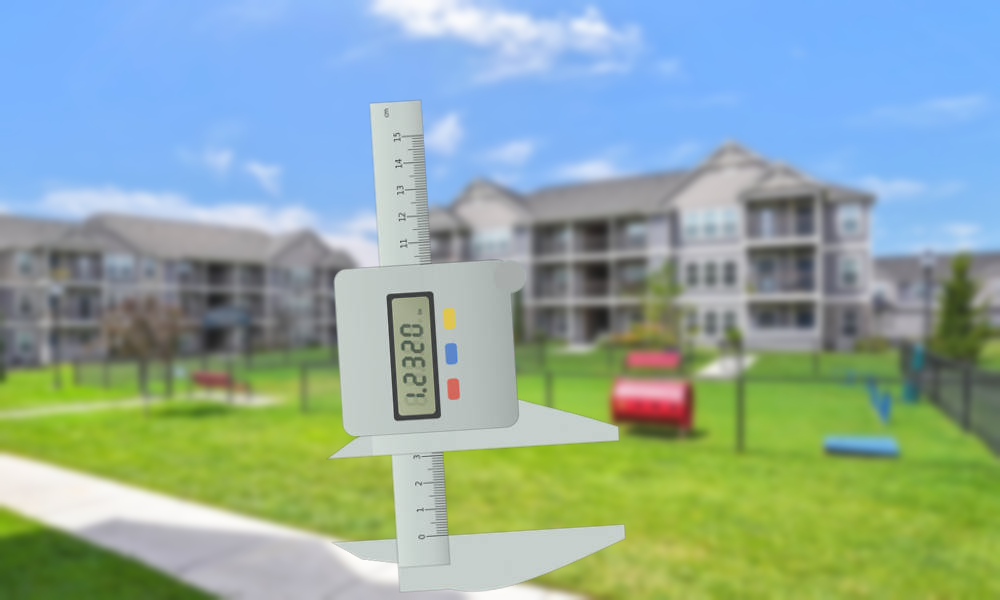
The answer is 1.2320 in
